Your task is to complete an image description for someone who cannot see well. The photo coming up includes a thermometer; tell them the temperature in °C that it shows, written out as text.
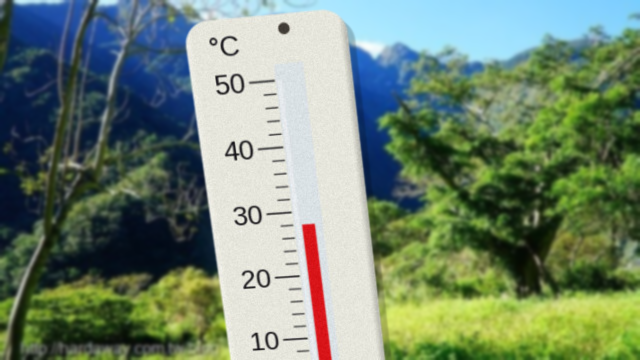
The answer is 28 °C
